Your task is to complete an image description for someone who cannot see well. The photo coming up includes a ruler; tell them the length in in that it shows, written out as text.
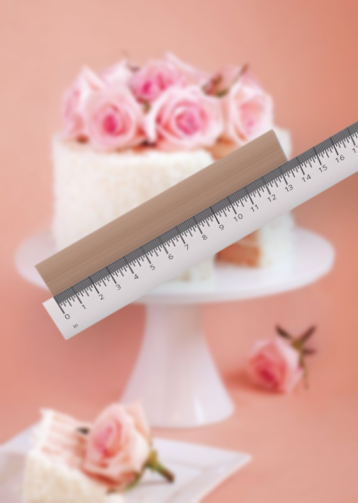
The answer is 13.5 in
